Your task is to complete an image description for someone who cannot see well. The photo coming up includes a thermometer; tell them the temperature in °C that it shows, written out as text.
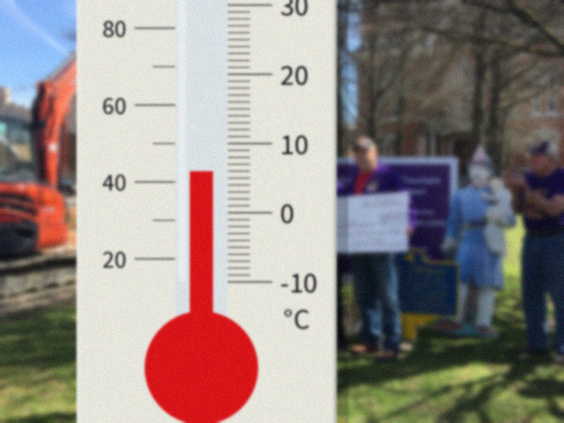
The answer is 6 °C
